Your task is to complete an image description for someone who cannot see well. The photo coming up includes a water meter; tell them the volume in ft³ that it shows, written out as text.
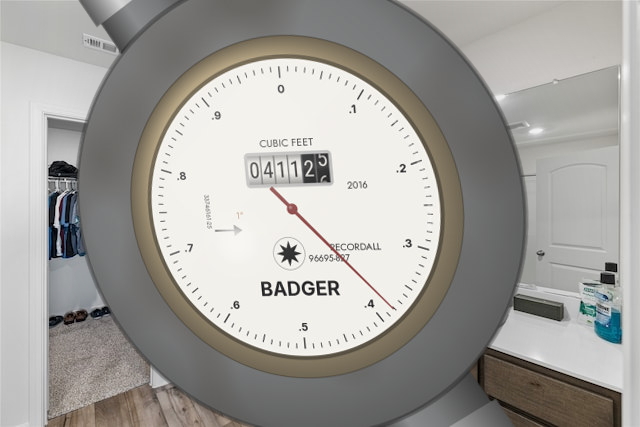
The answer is 41125.38 ft³
